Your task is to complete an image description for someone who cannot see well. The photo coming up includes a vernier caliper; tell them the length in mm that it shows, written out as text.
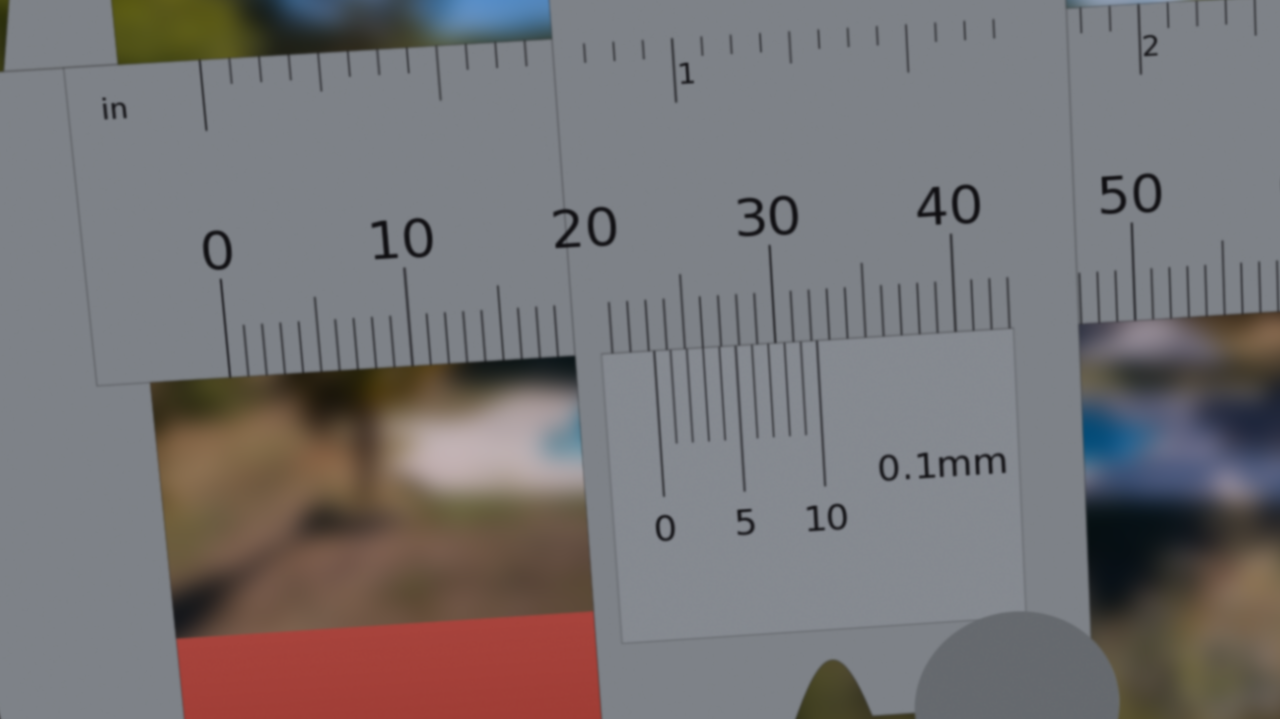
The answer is 23.3 mm
